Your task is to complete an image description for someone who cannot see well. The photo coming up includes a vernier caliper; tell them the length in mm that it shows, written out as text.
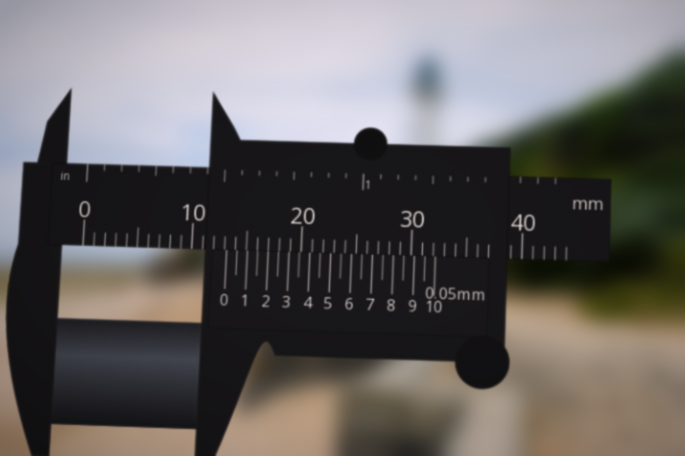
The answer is 13.2 mm
